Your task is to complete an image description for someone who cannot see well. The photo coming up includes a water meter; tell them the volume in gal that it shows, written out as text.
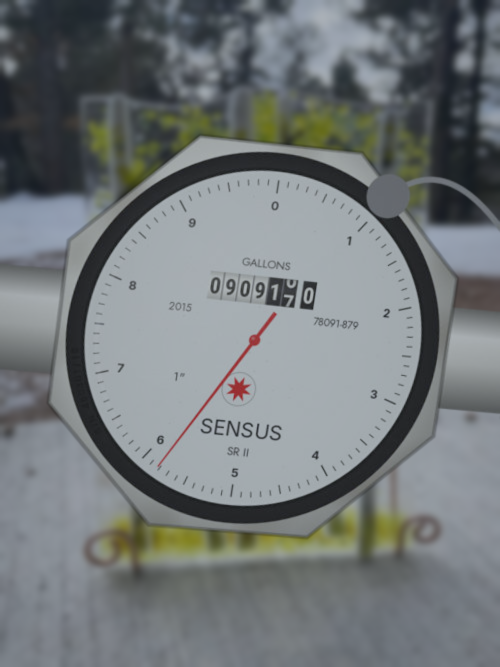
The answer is 909165.8 gal
